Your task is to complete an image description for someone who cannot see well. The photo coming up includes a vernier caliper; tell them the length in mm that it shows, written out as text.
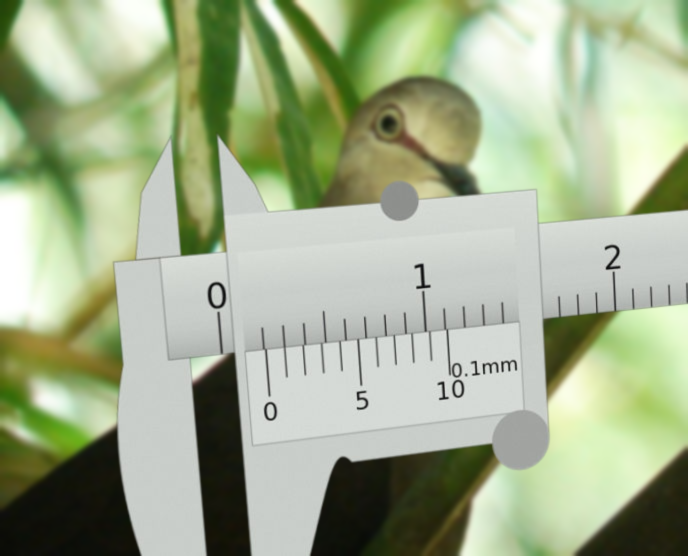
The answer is 2.1 mm
